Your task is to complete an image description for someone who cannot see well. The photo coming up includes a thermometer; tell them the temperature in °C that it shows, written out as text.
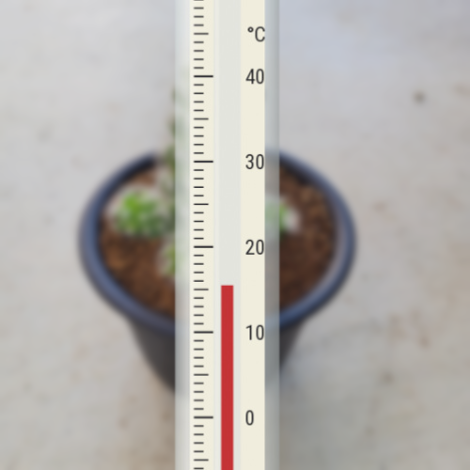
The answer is 15.5 °C
